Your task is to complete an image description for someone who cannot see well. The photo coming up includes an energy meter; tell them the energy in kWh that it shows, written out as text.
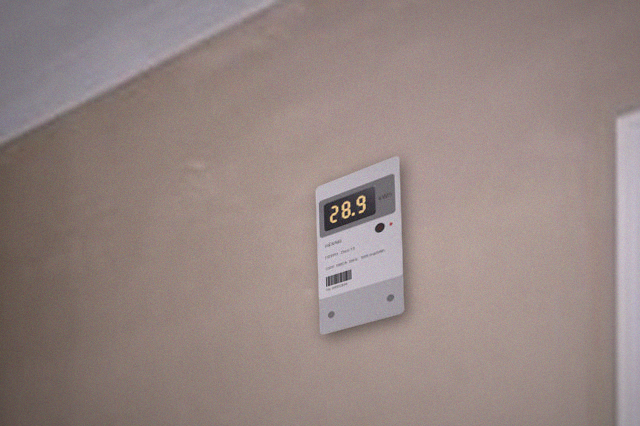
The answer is 28.9 kWh
